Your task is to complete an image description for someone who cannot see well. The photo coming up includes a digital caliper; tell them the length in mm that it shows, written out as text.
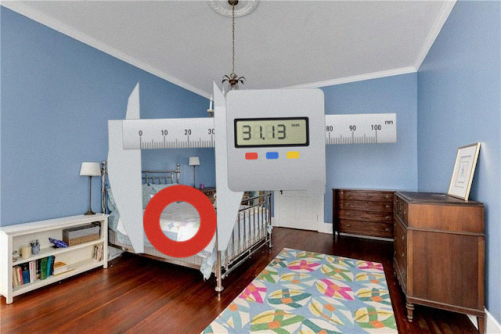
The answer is 31.13 mm
